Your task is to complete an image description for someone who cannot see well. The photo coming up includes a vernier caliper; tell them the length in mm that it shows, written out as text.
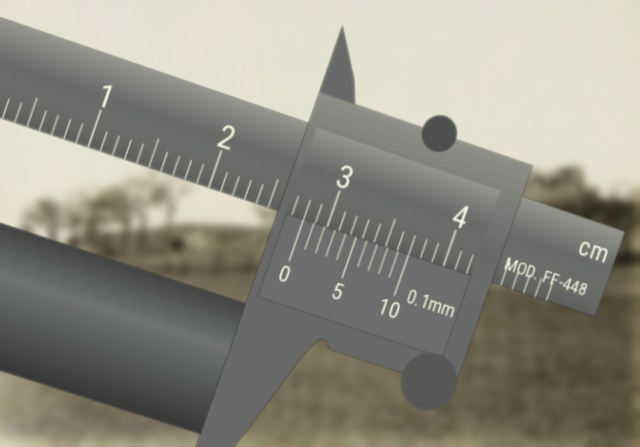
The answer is 28.0 mm
